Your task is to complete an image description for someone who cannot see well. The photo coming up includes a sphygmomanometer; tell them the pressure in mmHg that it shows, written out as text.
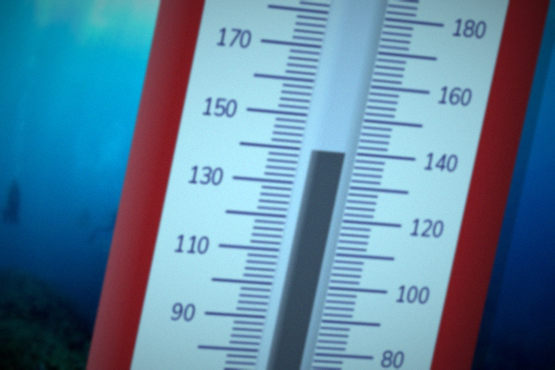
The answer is 140 mmHg
